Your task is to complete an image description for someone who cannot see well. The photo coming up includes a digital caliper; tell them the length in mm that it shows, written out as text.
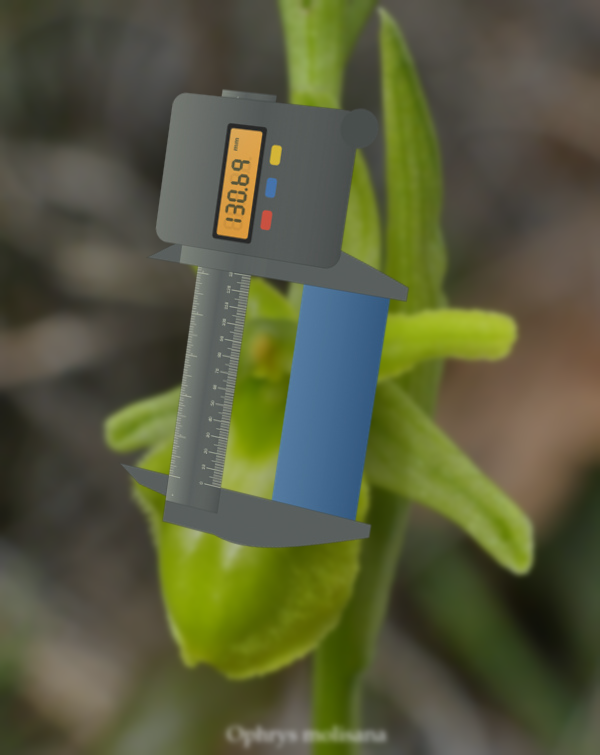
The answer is 130.69 mm
